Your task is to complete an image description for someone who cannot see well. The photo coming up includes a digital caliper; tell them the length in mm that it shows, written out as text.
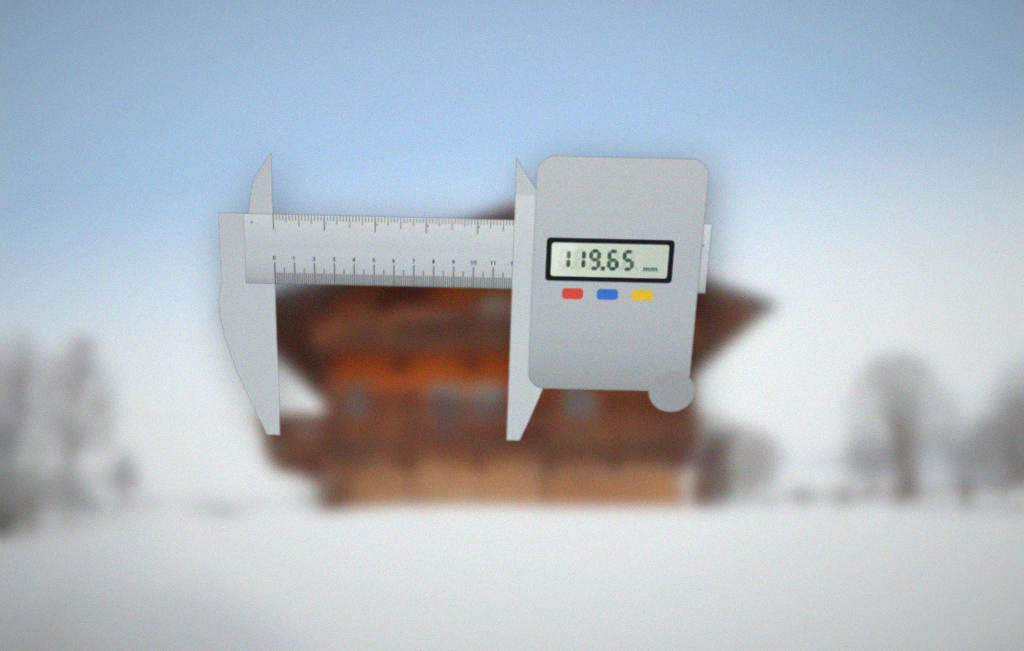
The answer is 119.65 mm
